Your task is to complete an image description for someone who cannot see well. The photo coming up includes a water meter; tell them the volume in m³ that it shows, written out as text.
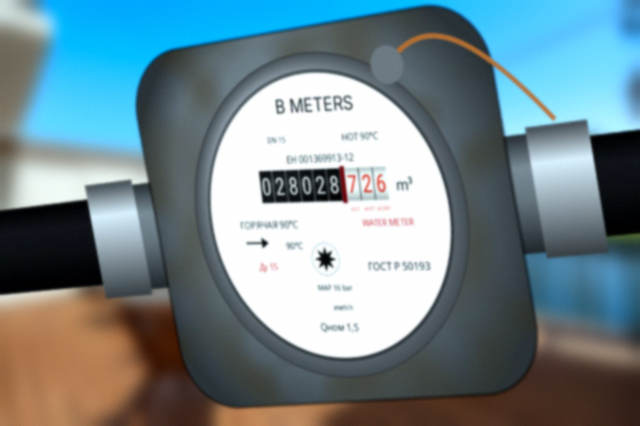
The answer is 28028.726 m³
